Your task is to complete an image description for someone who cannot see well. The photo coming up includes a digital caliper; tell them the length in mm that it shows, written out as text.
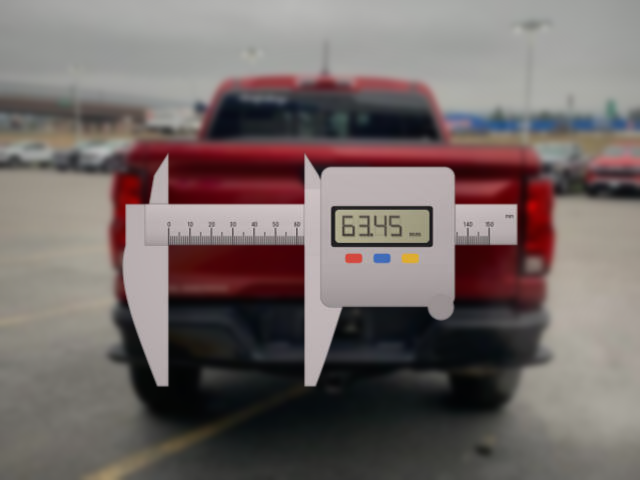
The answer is 63.45 mm
